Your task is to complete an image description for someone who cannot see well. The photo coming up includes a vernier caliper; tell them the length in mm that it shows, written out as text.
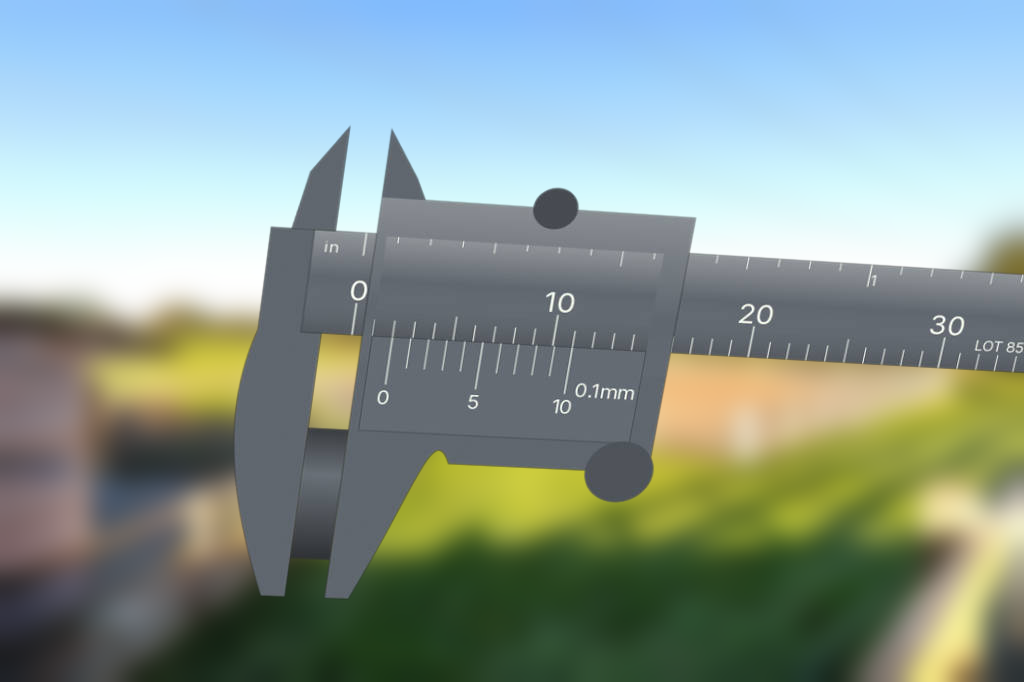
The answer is 2.0 mm
